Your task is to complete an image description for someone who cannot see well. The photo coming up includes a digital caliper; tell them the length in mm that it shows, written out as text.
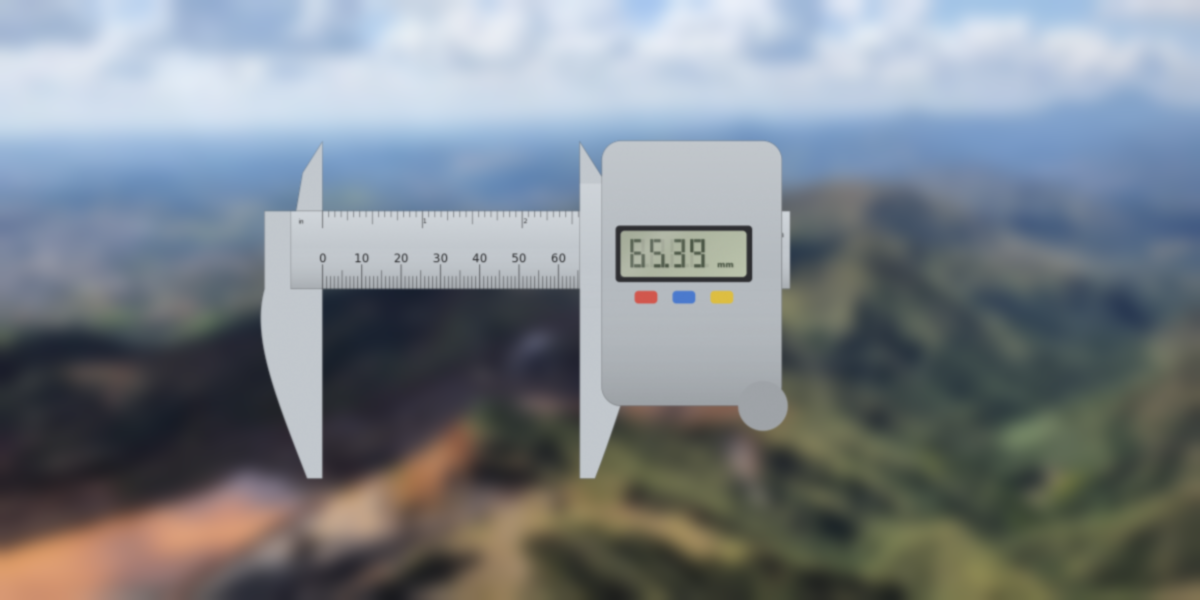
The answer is 65.39 mm
